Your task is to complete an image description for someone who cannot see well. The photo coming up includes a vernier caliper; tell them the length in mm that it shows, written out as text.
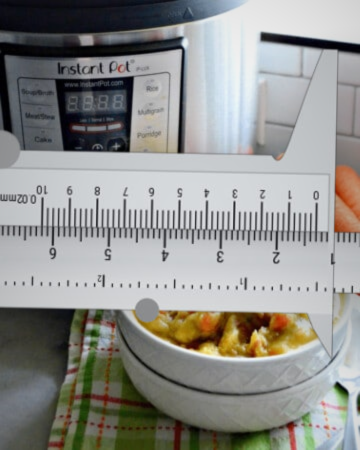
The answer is 13.0 mm
